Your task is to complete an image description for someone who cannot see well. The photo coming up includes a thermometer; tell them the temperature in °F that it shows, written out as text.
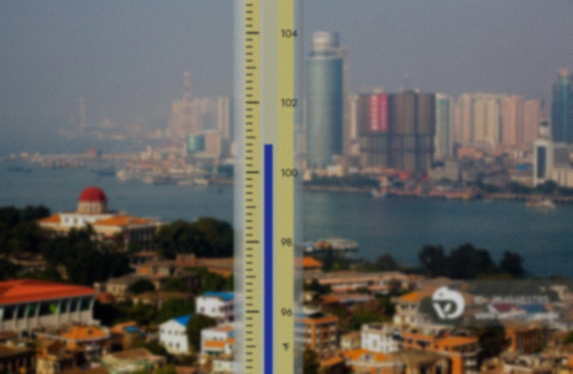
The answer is 100.8 °F
